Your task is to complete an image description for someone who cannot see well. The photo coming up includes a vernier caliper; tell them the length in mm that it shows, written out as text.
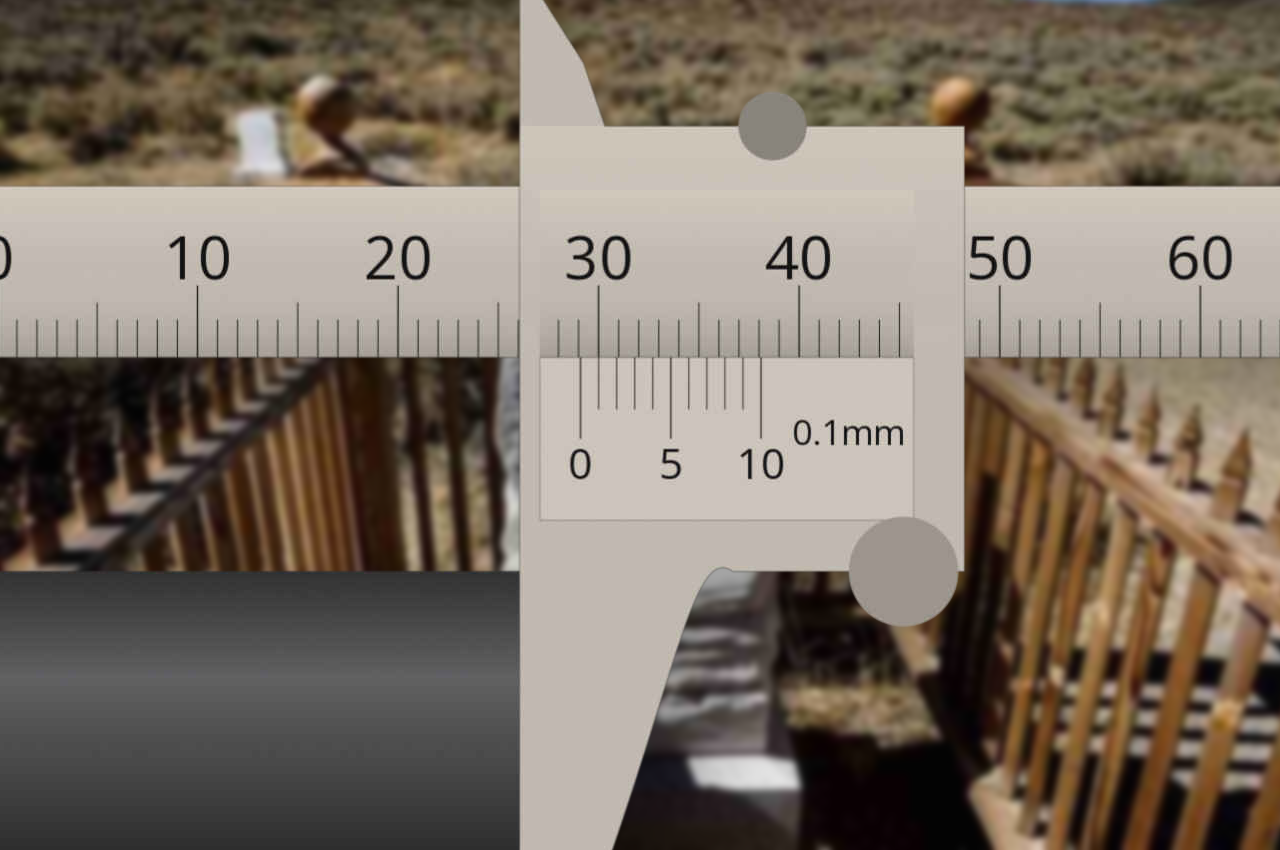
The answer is 29.1 mm
